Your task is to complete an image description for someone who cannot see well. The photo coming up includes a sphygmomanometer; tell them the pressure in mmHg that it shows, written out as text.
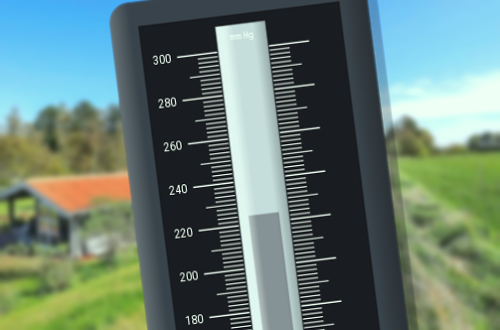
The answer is 224 mmHg
